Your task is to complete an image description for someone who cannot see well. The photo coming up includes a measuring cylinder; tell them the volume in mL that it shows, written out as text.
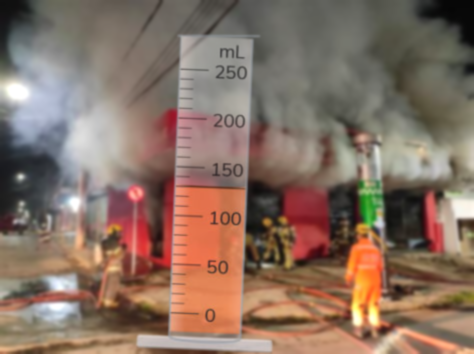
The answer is 130 mL
